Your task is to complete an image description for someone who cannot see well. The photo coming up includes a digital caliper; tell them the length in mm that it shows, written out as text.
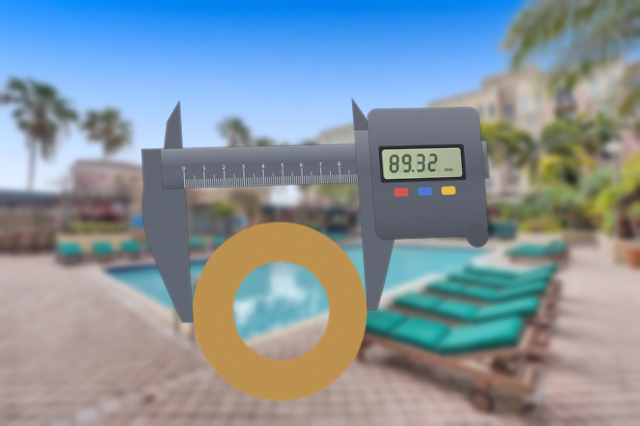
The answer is 89.32 mm
